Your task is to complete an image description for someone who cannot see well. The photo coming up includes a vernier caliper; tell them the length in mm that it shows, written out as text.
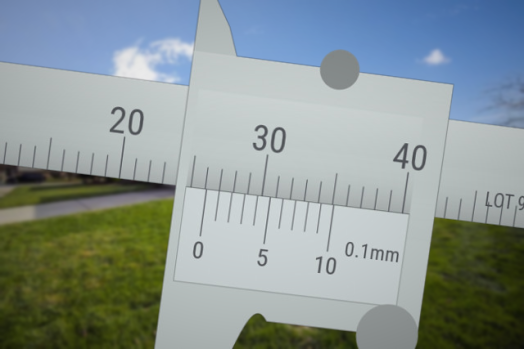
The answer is 26.1 mm
